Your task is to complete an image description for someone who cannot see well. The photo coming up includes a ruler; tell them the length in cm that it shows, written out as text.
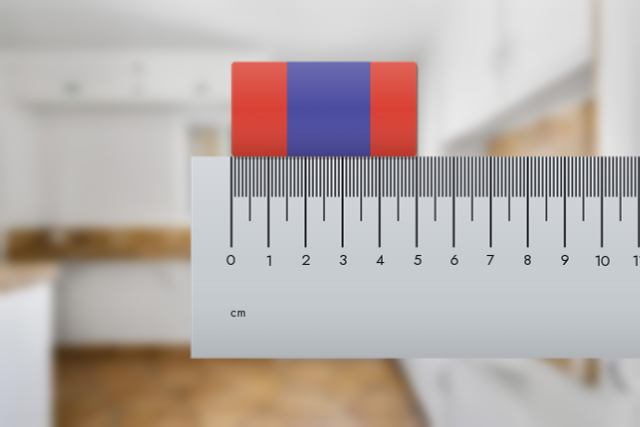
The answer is 5 cm
